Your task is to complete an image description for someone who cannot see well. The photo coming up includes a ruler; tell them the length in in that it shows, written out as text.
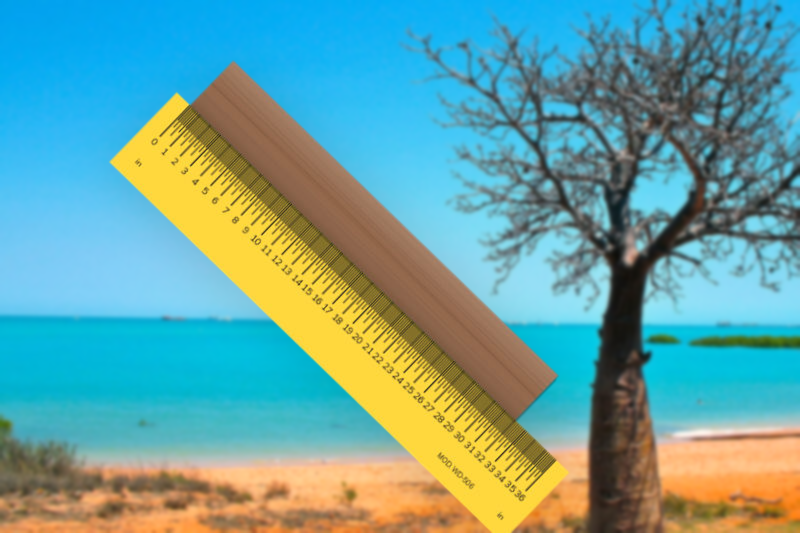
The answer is 32 in
